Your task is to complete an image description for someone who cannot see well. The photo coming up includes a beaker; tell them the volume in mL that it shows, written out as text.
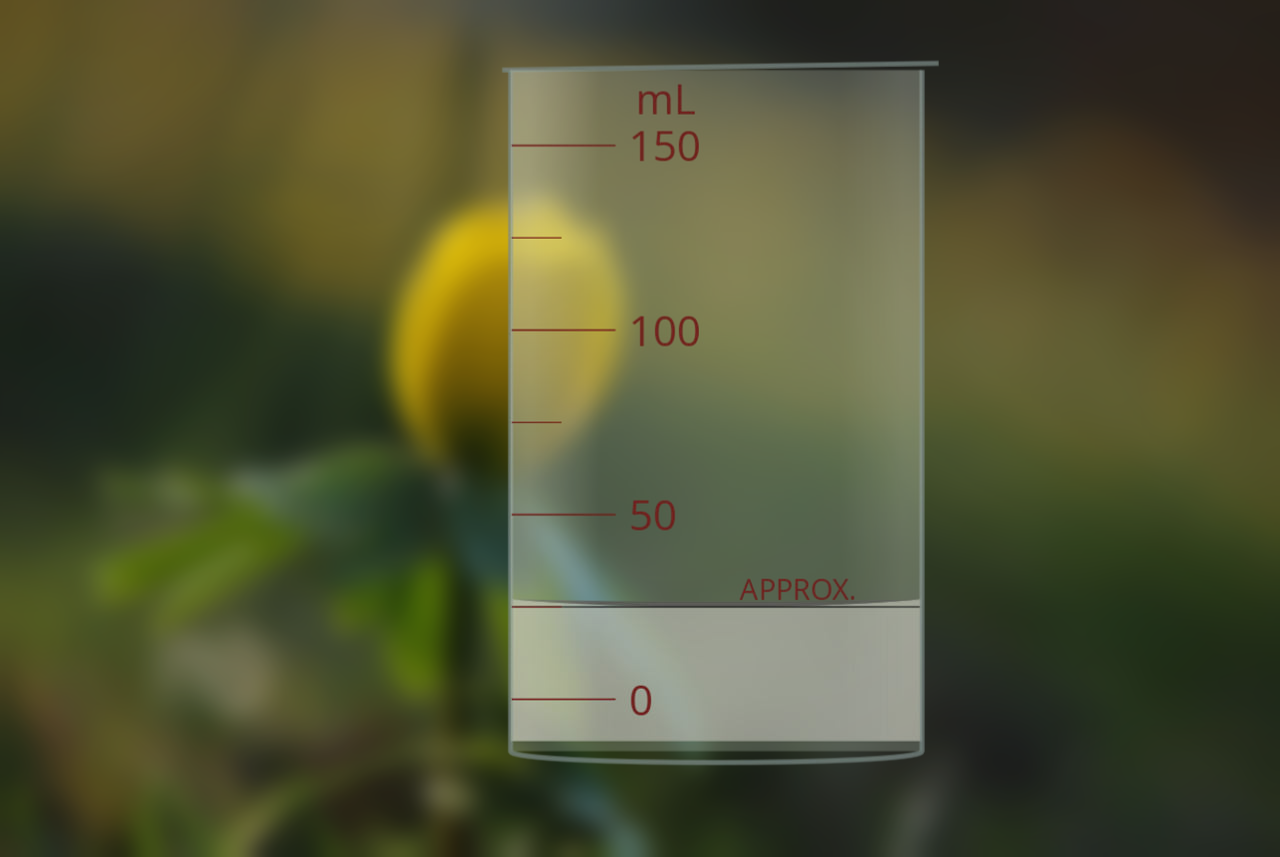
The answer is 25 mL
